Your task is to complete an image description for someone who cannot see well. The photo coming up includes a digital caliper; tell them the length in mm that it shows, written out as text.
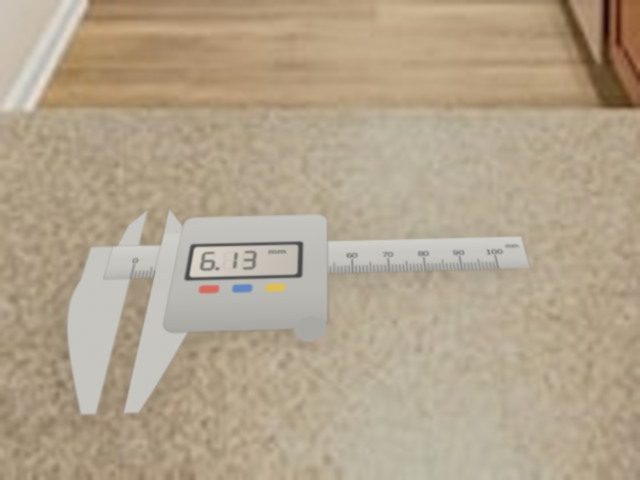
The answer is 6.13 mm
